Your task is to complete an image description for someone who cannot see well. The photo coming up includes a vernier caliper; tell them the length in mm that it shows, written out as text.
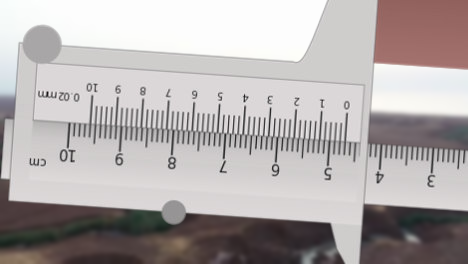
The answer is 47.0 mm
